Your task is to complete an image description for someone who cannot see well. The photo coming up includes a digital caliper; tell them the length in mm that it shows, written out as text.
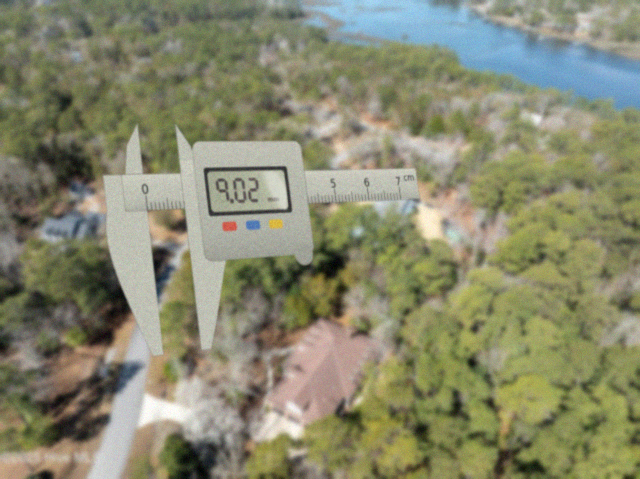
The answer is 9.02 mm
